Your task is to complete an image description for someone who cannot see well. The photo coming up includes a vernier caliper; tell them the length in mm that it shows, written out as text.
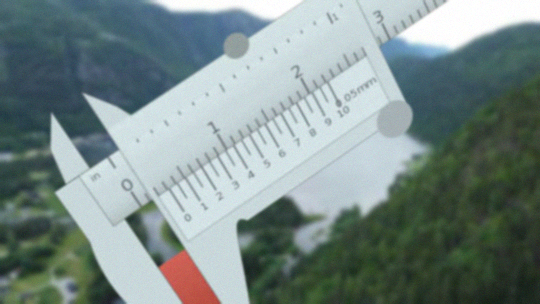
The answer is 3.2 mm
